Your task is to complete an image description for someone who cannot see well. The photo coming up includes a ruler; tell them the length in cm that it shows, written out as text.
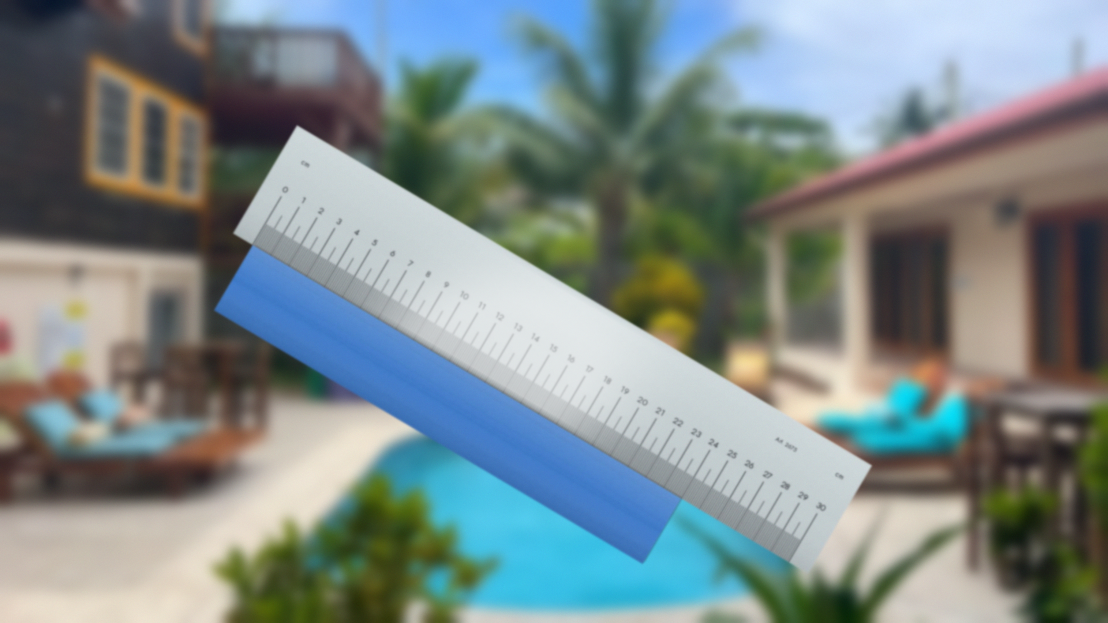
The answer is 24 cm
